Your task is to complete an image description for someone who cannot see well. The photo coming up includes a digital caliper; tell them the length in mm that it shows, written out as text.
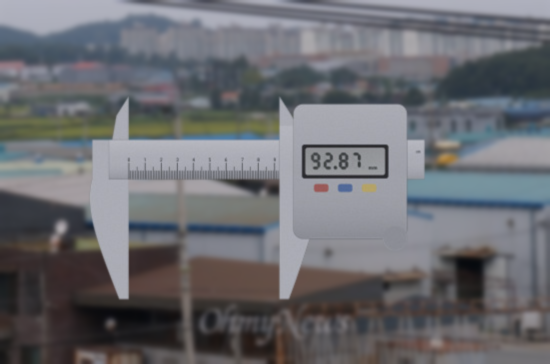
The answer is 92.87 mm
